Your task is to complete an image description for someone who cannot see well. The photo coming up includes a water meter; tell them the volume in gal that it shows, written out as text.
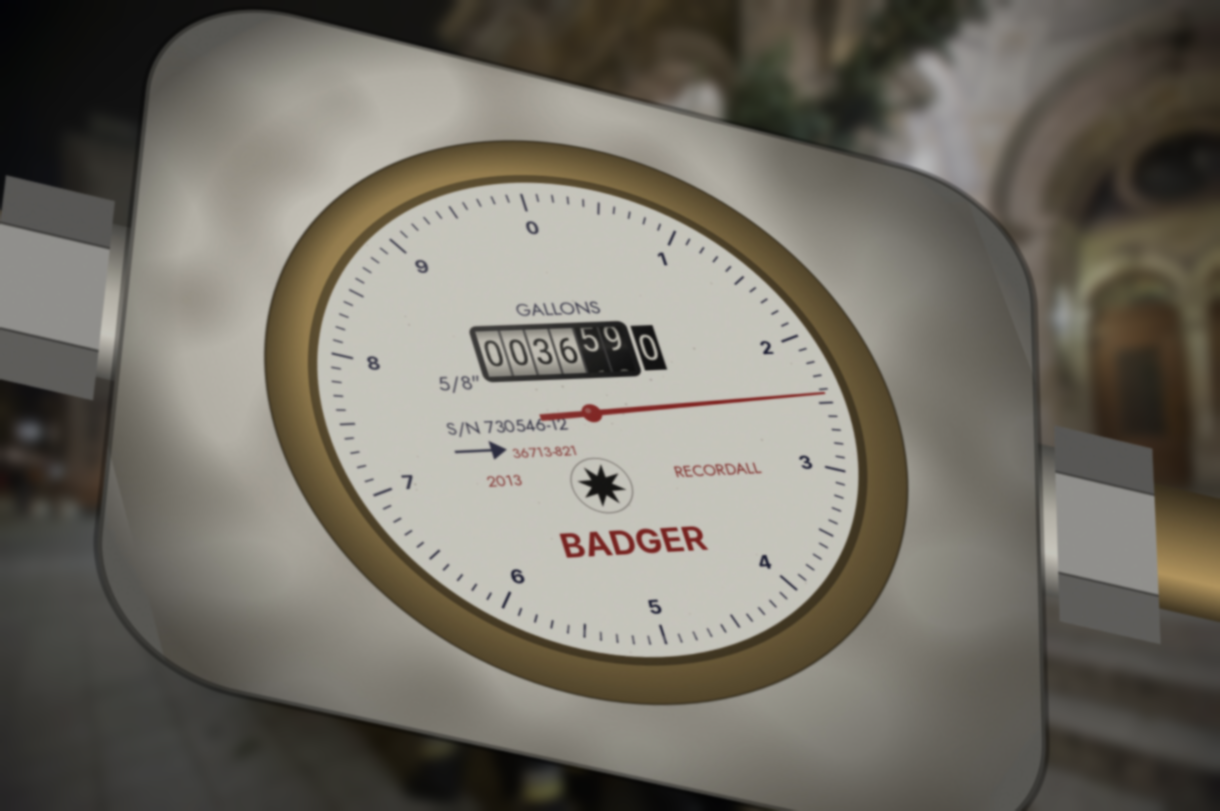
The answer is 36592.4 gal
